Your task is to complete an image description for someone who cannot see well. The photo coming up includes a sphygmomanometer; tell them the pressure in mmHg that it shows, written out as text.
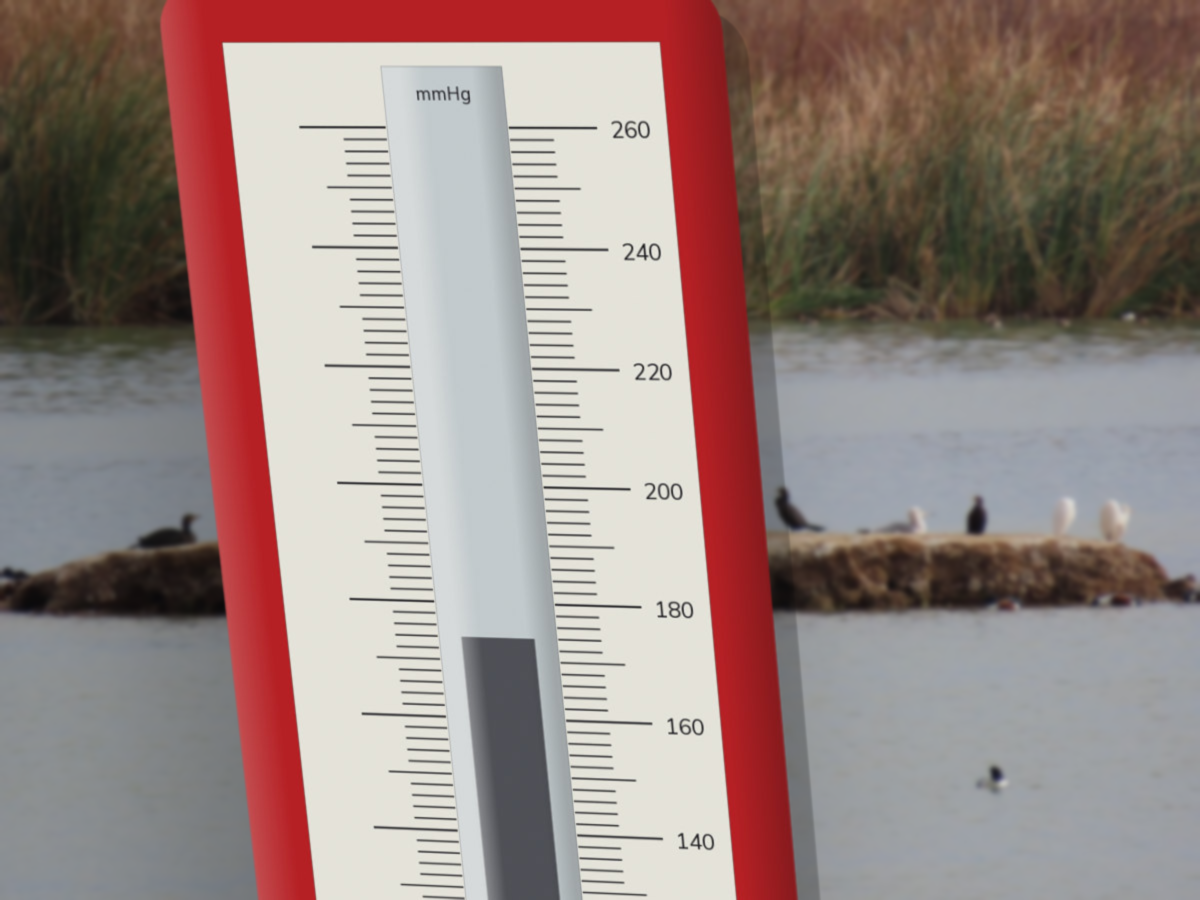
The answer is 174 mmHg
